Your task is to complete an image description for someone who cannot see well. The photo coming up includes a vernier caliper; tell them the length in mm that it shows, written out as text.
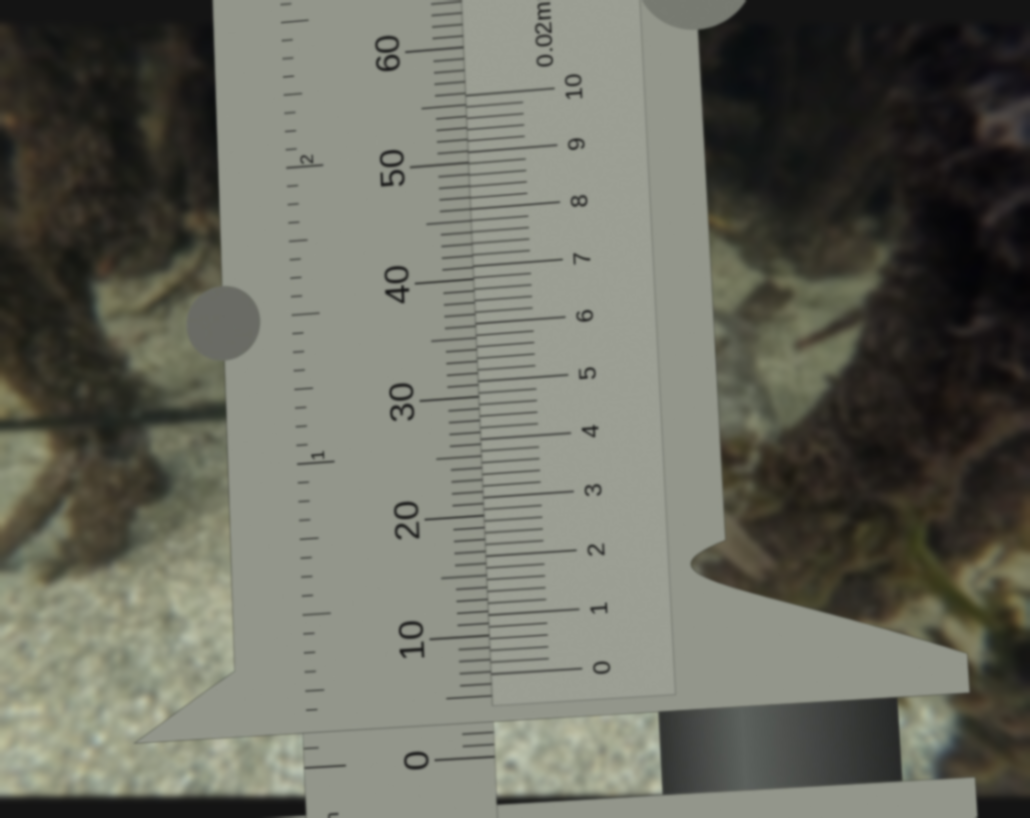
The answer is 6.8 mm
